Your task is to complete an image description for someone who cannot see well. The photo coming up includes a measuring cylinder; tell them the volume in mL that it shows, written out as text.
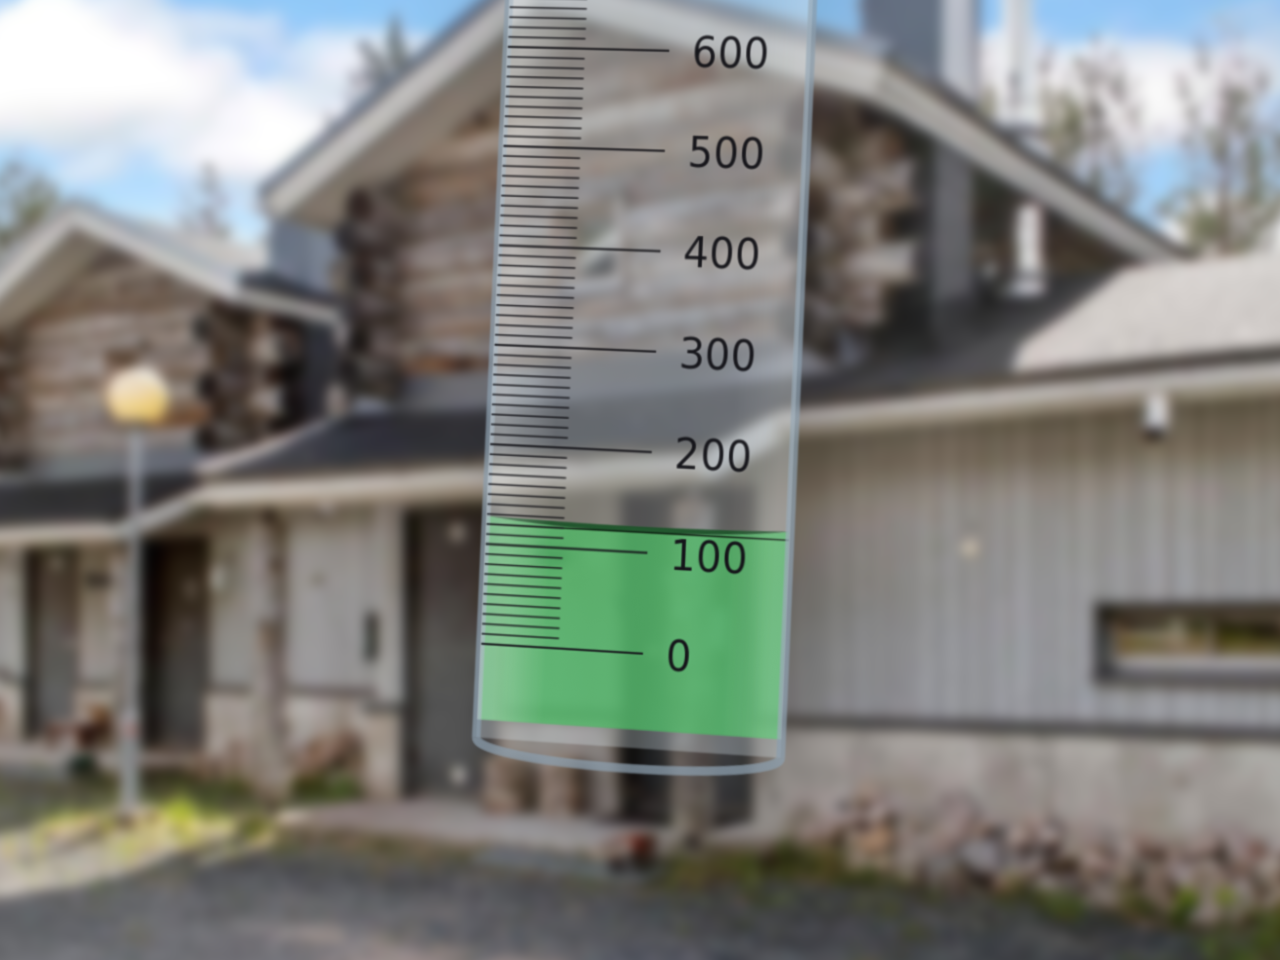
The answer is 120 mL
